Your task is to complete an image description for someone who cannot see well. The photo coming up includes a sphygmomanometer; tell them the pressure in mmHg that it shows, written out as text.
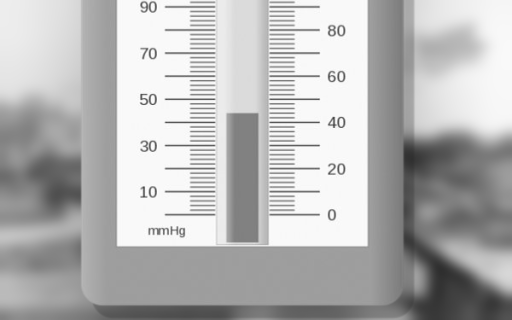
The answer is 44 mmHg
